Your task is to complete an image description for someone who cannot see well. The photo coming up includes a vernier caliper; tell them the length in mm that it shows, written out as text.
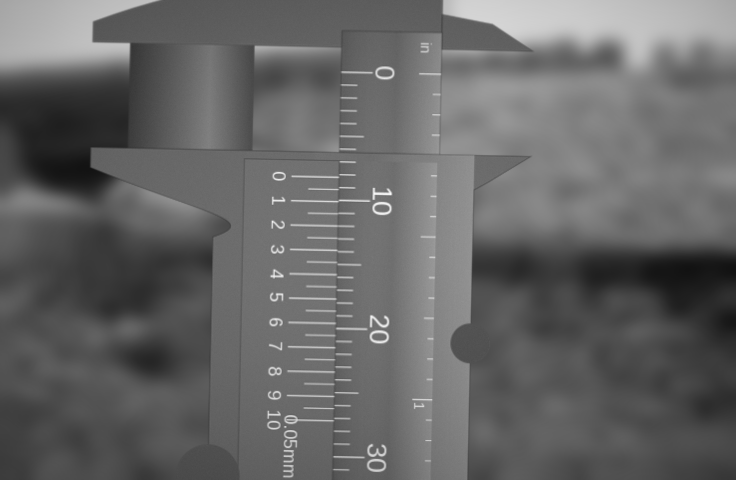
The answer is 8.2 mm
